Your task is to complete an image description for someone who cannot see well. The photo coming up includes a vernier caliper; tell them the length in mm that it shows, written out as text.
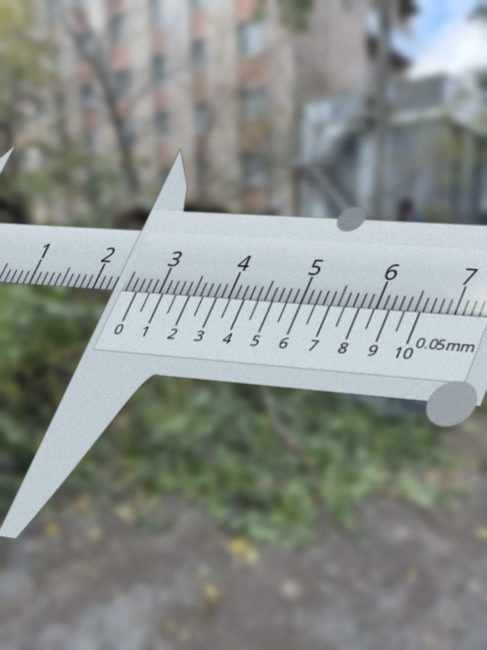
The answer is 26.6 mm
